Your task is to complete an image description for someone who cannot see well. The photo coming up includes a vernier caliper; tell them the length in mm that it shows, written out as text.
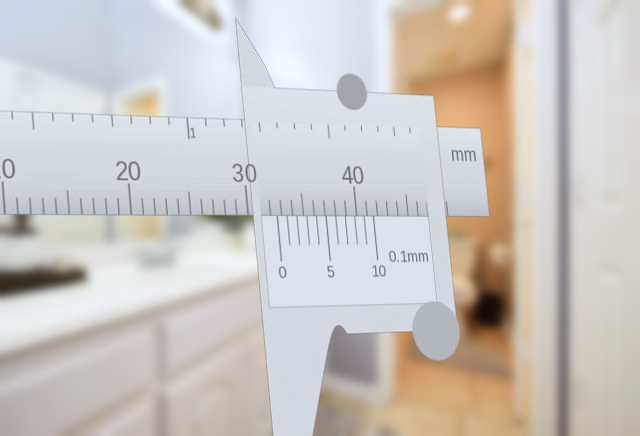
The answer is 32.6 mm
